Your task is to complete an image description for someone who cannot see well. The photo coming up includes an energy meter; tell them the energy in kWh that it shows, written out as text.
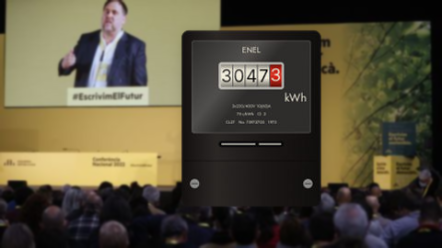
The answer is 3047.3 kWh
